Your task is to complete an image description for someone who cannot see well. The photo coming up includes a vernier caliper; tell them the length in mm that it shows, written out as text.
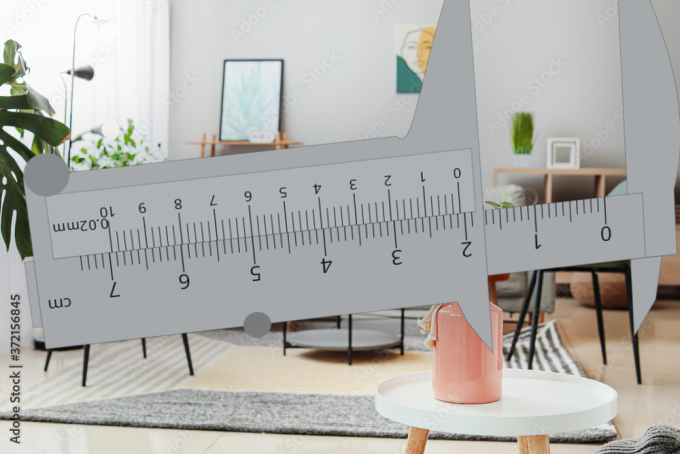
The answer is 20.6 mm
